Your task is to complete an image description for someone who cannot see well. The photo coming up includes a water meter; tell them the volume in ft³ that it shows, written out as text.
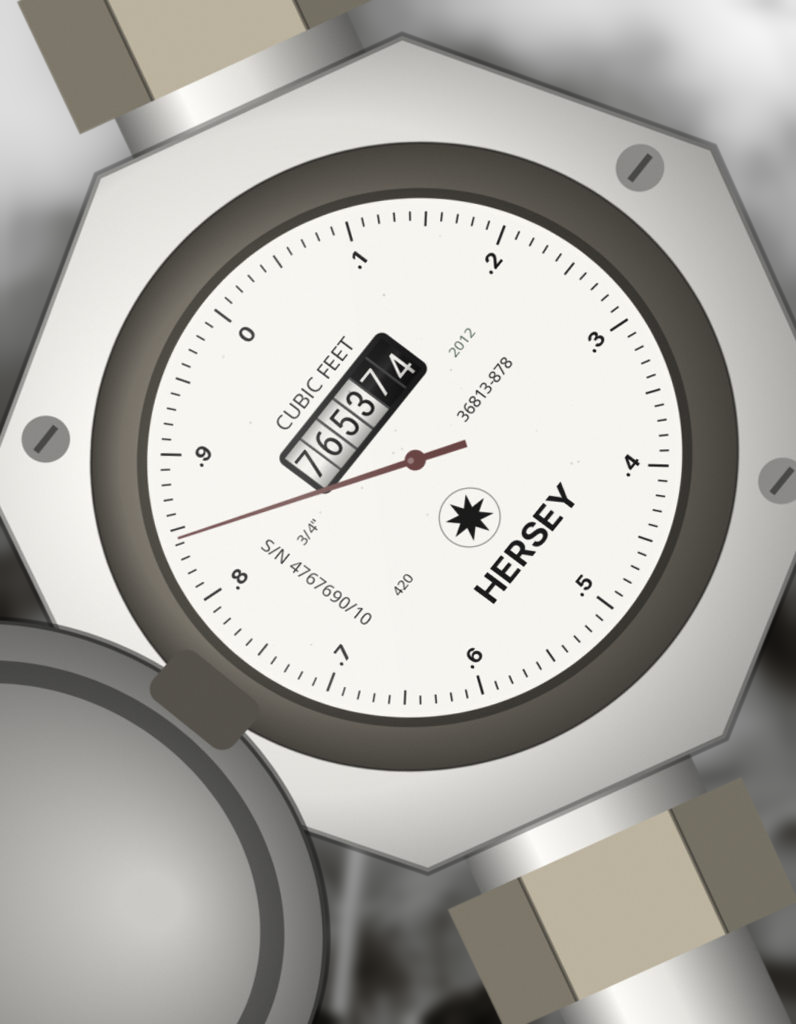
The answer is 765373.84 ft³
